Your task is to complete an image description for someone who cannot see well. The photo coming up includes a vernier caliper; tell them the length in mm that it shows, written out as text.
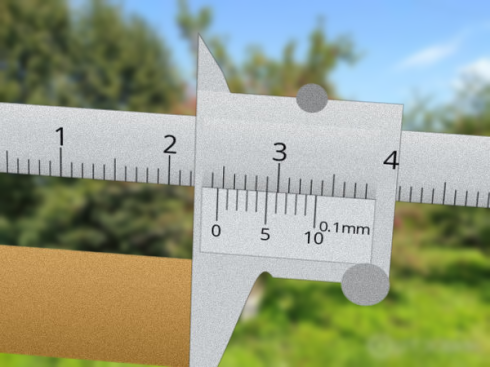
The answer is 24.5 mm
